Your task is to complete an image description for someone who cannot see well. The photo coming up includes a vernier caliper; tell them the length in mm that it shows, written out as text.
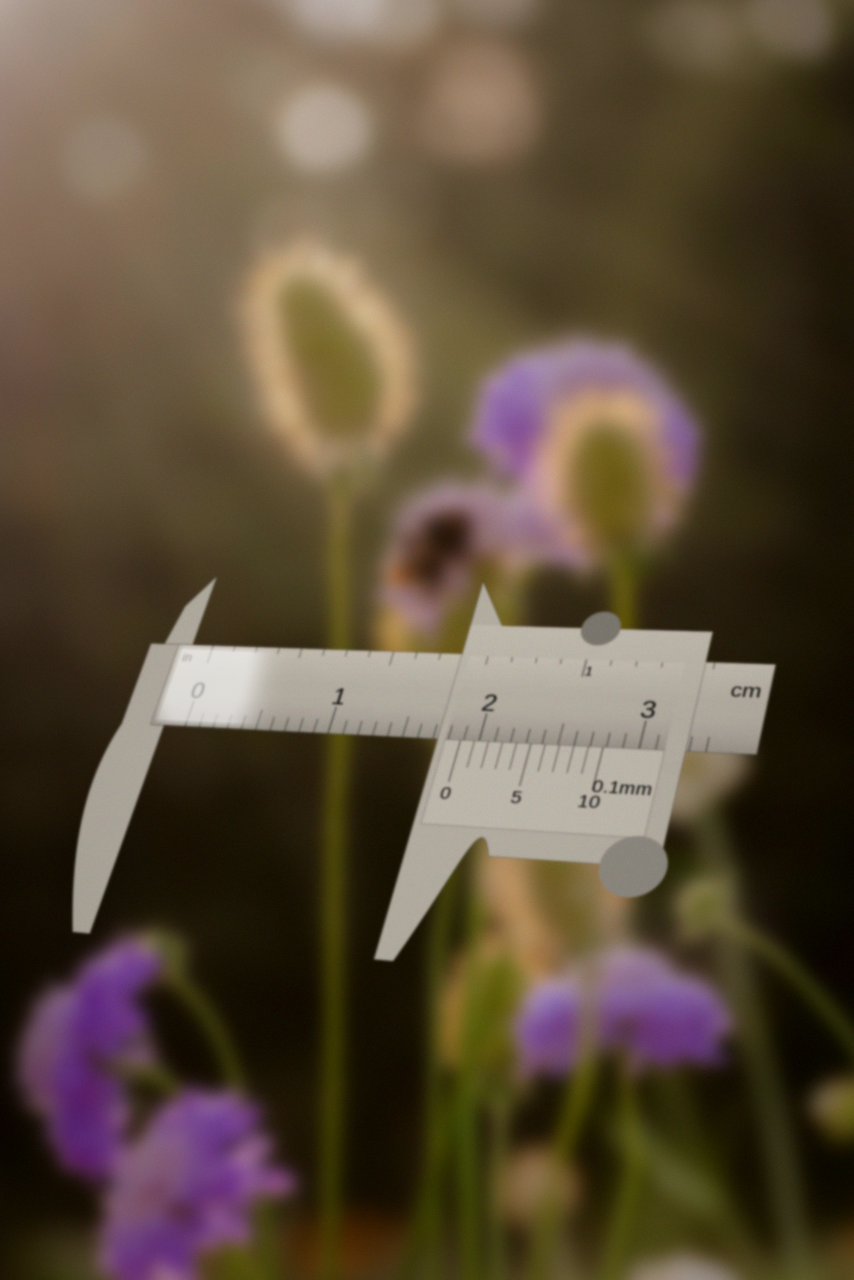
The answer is 18.8 mm
